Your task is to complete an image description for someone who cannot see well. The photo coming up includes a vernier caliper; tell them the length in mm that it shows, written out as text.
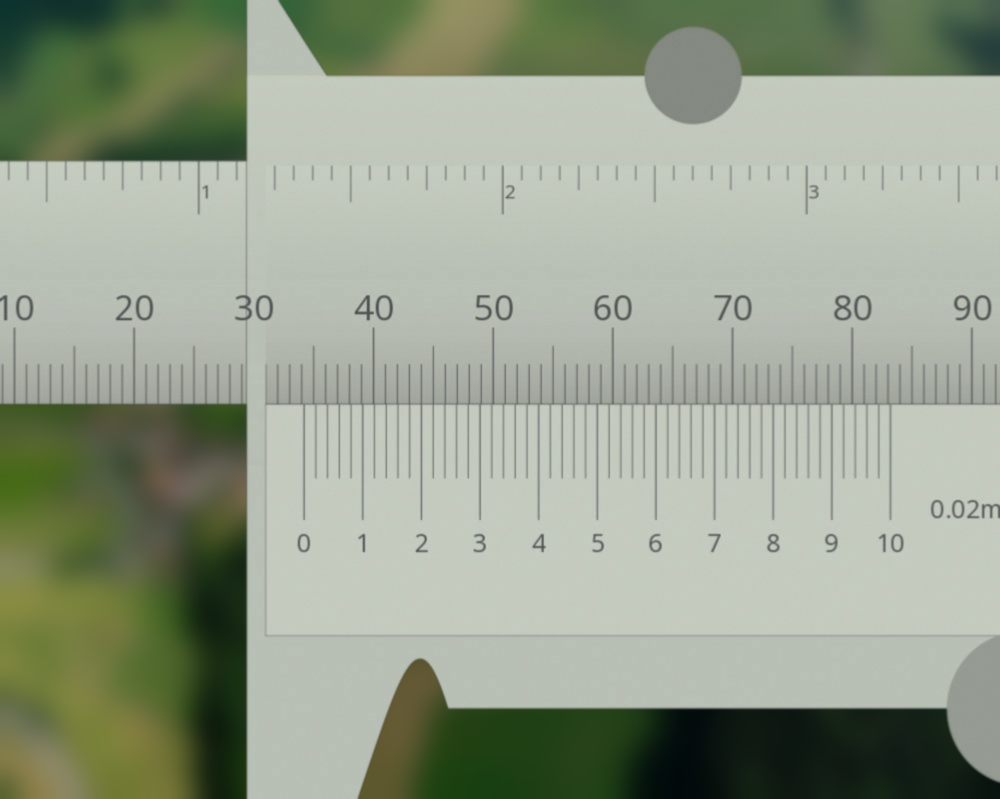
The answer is 34.2 mm
